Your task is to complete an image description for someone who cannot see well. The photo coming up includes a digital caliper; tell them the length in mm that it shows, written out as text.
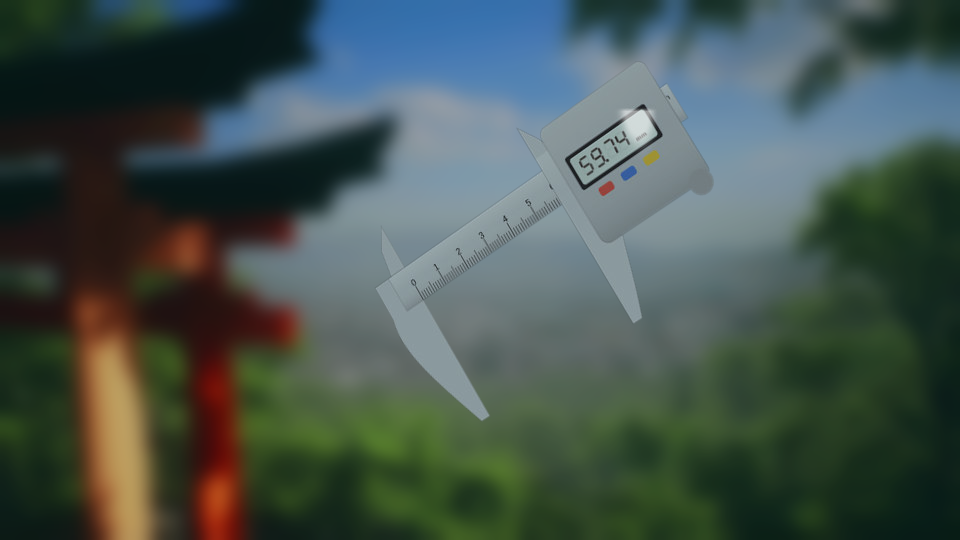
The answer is 59.74 mm
